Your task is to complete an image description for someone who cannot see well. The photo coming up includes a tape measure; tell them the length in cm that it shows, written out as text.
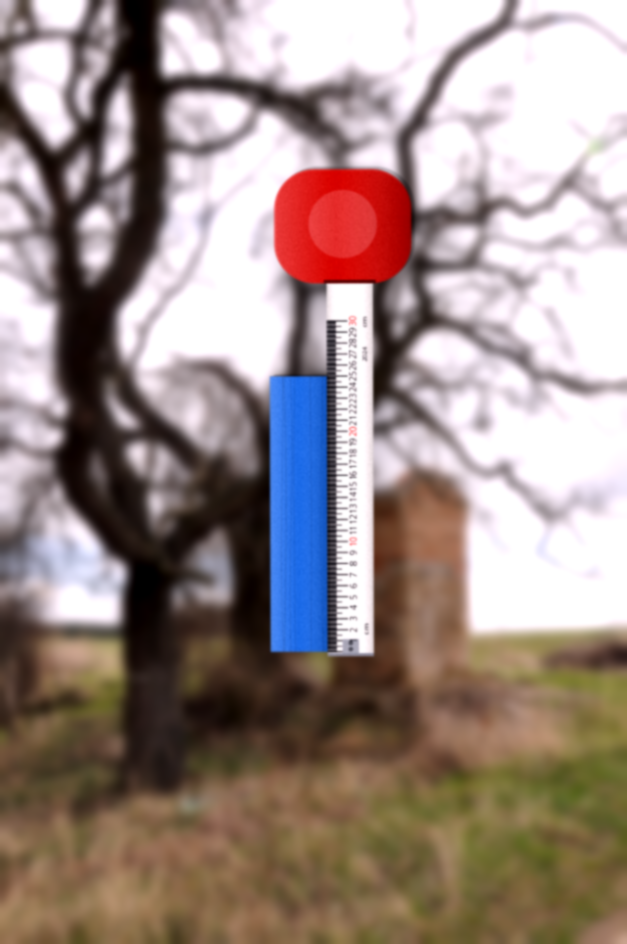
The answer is 25 cm
